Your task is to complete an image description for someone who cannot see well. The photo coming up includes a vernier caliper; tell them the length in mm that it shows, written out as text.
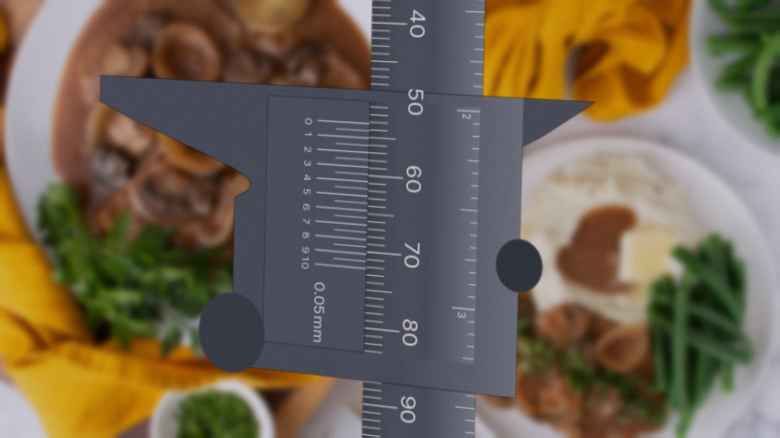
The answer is 53.2 mm
